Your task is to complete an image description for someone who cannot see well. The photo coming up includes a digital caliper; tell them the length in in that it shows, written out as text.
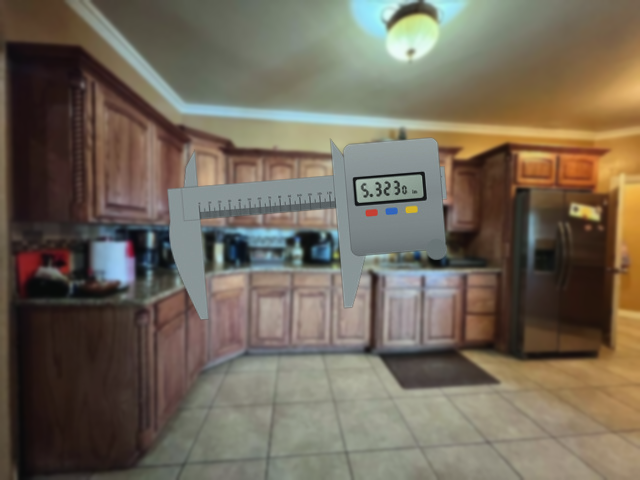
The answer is 5.3230 in
